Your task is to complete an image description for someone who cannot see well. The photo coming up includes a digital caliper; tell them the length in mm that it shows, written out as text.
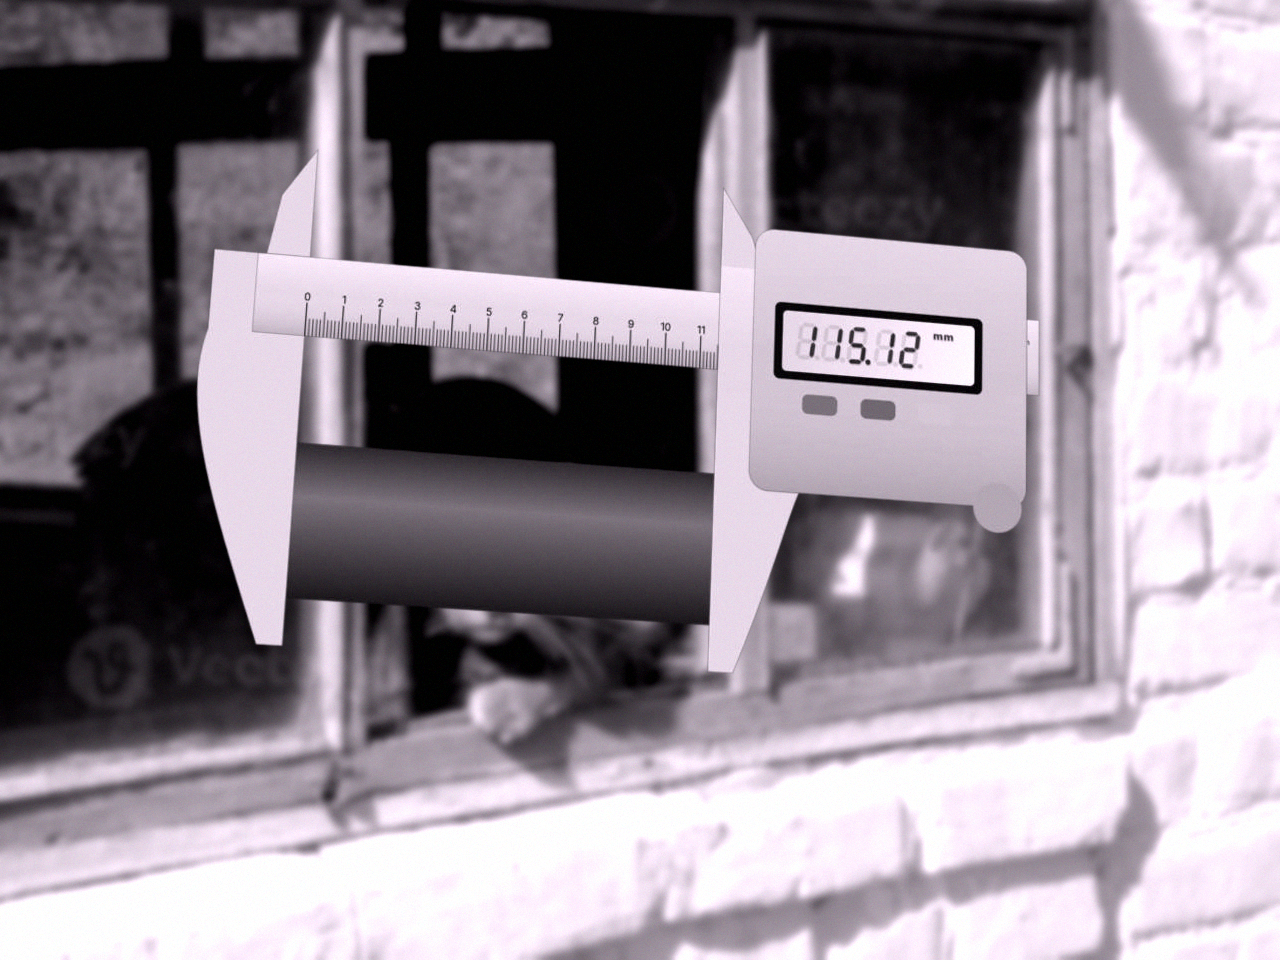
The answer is 115.12 mm
